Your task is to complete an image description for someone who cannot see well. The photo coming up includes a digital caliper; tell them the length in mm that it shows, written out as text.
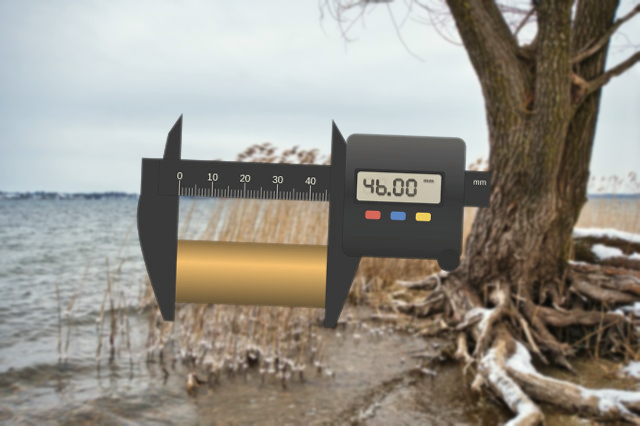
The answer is 46.00 mm
